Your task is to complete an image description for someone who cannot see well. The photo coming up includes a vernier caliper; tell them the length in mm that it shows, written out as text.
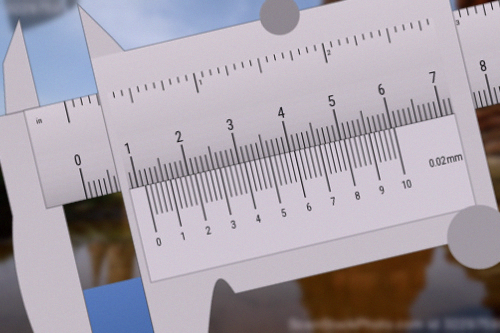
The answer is 11.5 mm
